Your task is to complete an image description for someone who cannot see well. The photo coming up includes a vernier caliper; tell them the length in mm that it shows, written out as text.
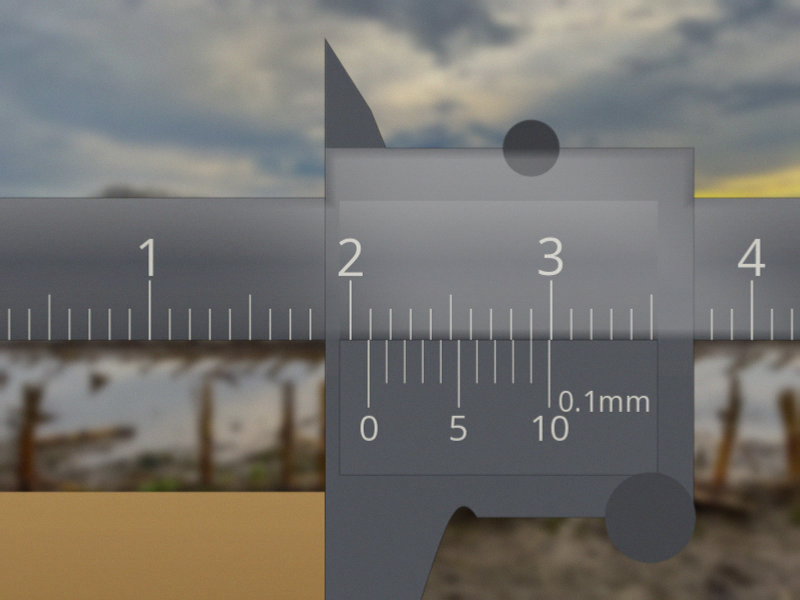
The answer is 20.9 mm
